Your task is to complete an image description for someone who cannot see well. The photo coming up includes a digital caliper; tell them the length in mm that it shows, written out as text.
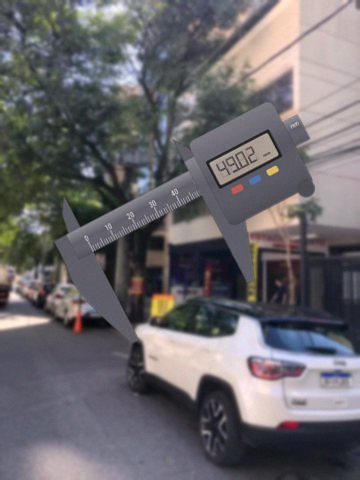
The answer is 49.02 mm
